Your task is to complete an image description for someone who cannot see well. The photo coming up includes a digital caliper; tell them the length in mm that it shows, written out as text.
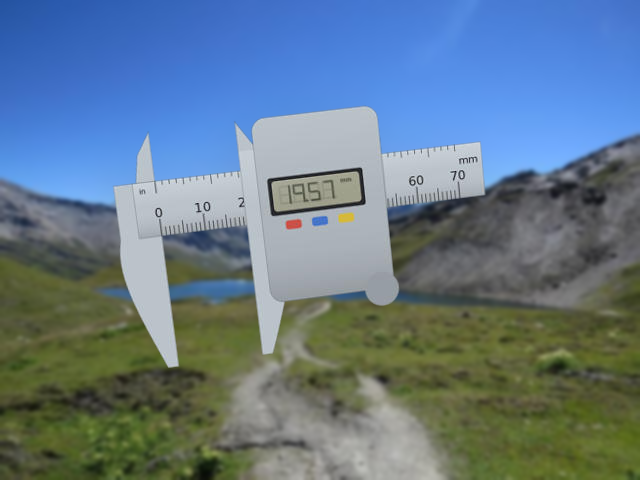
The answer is 19.57 mm
